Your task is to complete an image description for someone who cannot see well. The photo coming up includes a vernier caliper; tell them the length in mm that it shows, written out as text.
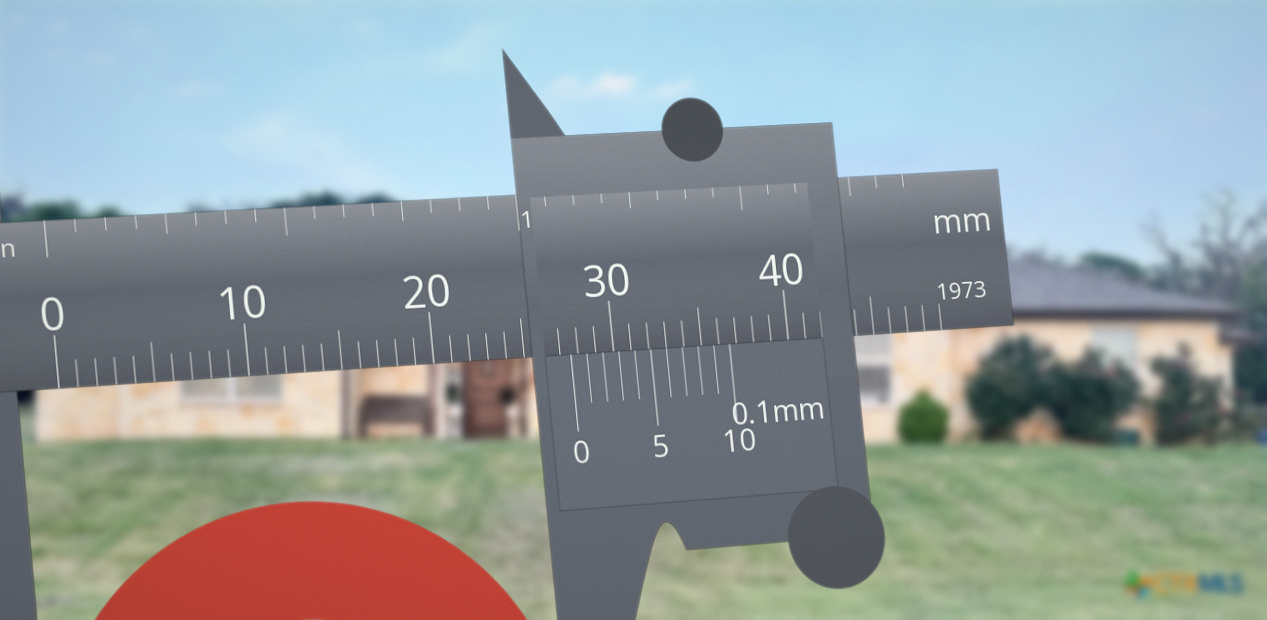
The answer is 27.6 mm
